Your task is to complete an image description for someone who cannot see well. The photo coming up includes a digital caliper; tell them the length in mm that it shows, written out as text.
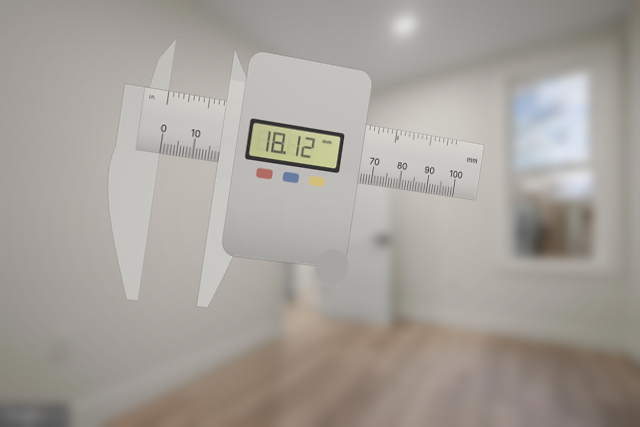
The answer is 18.12 mm
